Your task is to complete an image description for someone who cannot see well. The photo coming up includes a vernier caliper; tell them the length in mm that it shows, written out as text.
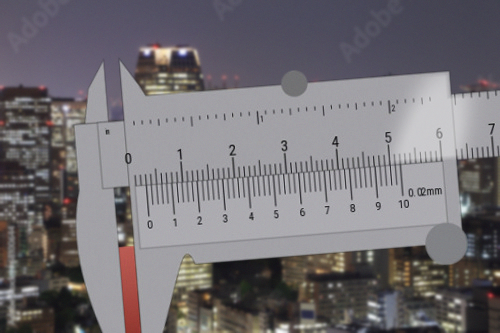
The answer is 3.0 mm
